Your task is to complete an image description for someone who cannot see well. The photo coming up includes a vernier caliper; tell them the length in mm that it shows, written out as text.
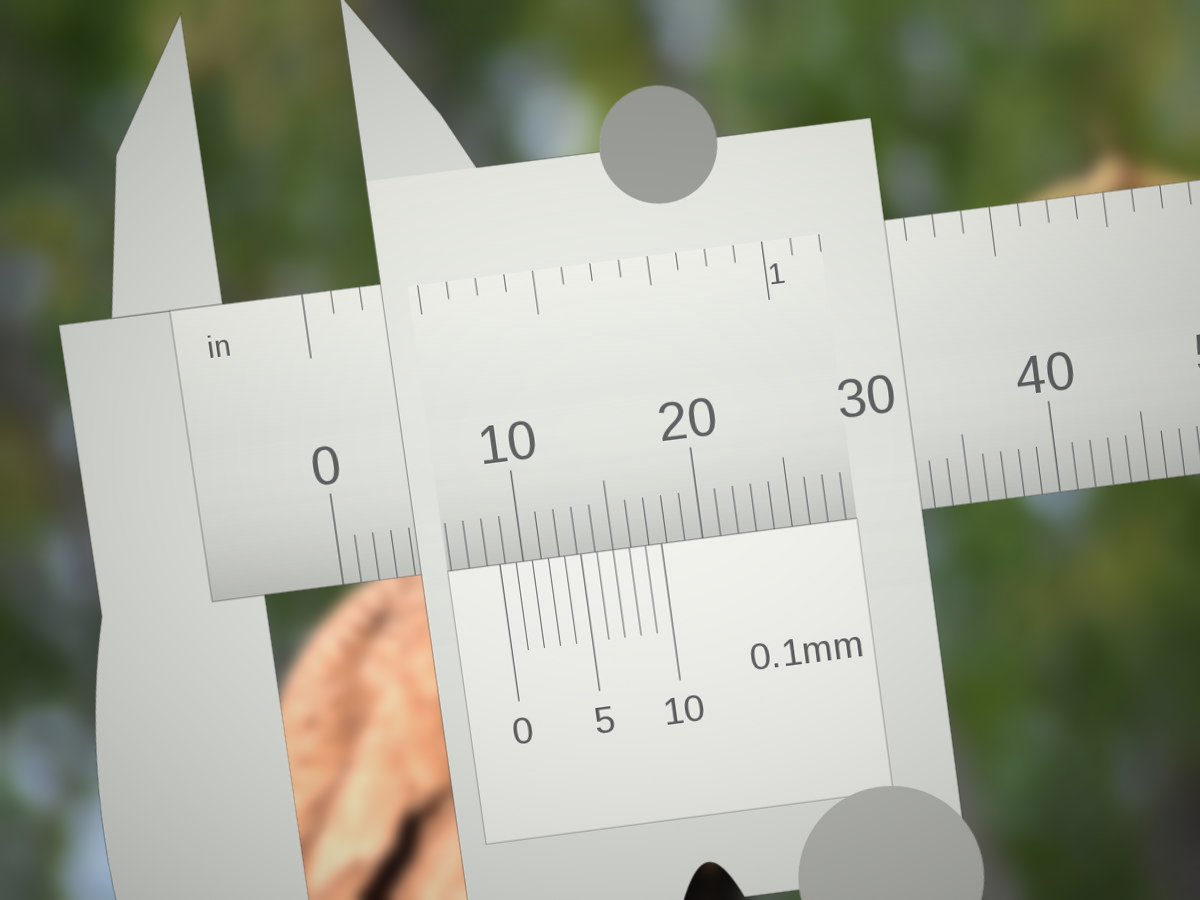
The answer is 8.7 mm
